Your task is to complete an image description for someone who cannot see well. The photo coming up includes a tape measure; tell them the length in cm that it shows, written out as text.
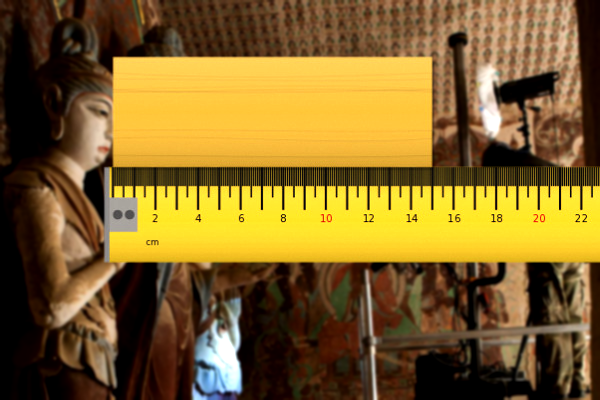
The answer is 15 cm
